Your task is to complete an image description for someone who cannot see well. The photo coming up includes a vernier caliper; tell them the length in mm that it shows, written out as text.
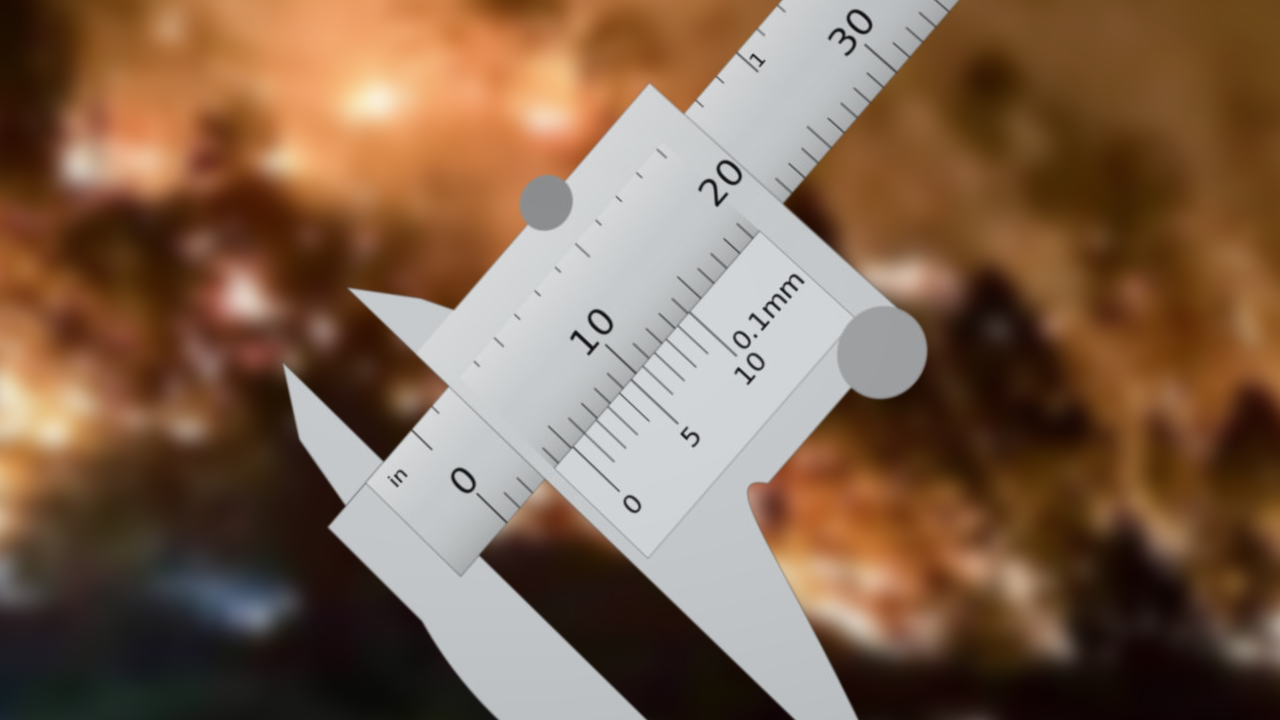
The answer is 5.1 mm
